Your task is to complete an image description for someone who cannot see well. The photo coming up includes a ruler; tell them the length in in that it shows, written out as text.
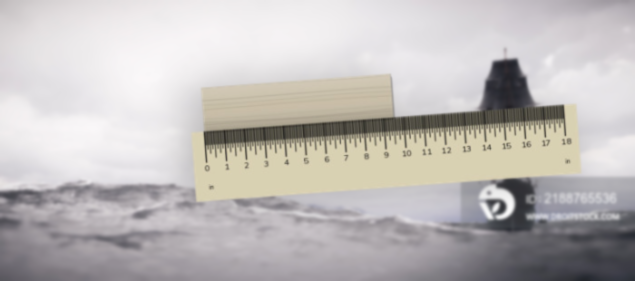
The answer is 9.5 in
